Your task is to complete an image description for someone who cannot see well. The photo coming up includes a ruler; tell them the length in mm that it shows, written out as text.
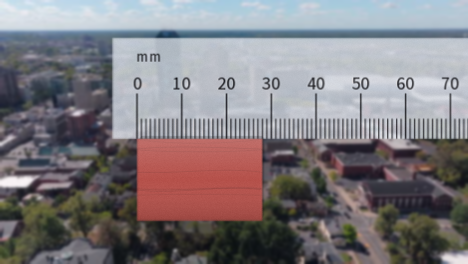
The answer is 28 mm
